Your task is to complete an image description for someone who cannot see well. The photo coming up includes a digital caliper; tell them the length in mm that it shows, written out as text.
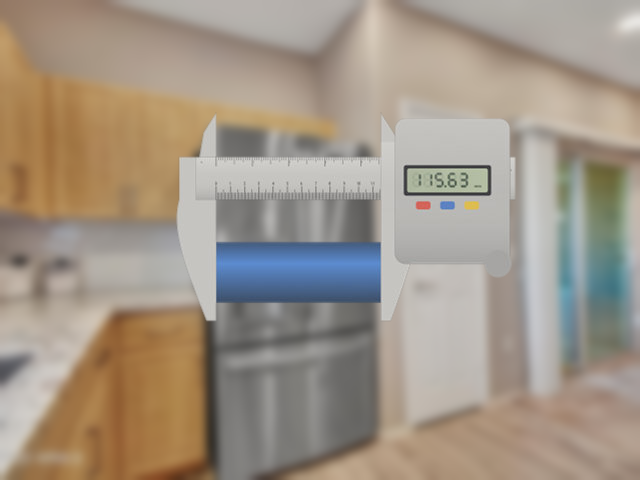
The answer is 115.63 mm
